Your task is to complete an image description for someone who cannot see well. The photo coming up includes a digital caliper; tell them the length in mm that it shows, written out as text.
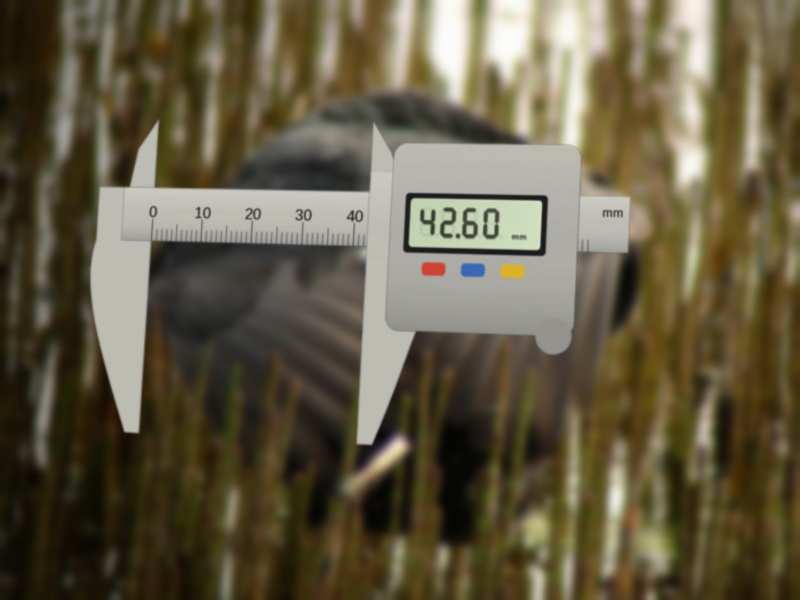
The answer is 42.60 mm
